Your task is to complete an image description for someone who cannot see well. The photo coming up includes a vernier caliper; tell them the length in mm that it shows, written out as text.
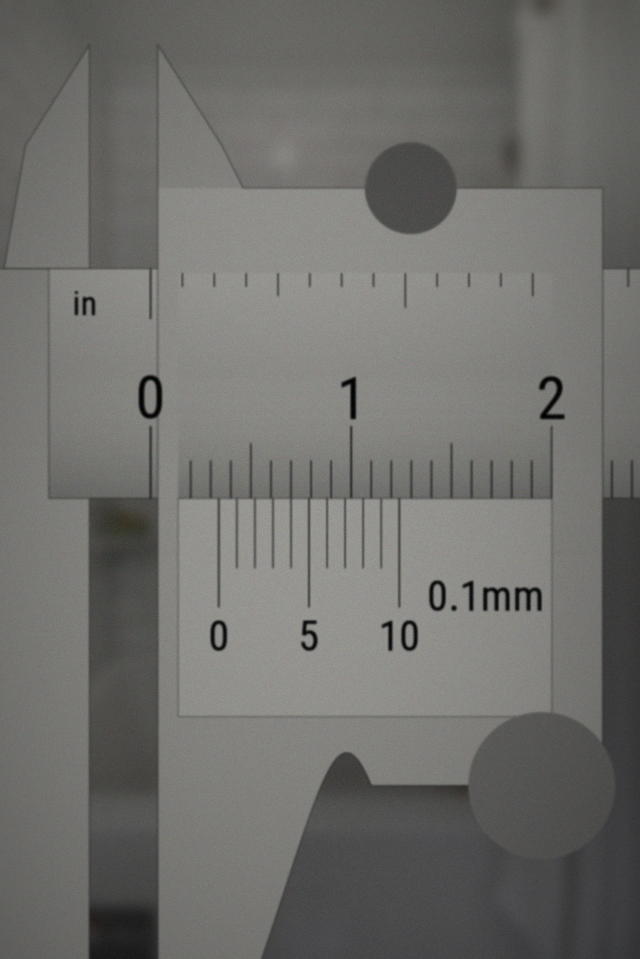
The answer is 3.4 mm
